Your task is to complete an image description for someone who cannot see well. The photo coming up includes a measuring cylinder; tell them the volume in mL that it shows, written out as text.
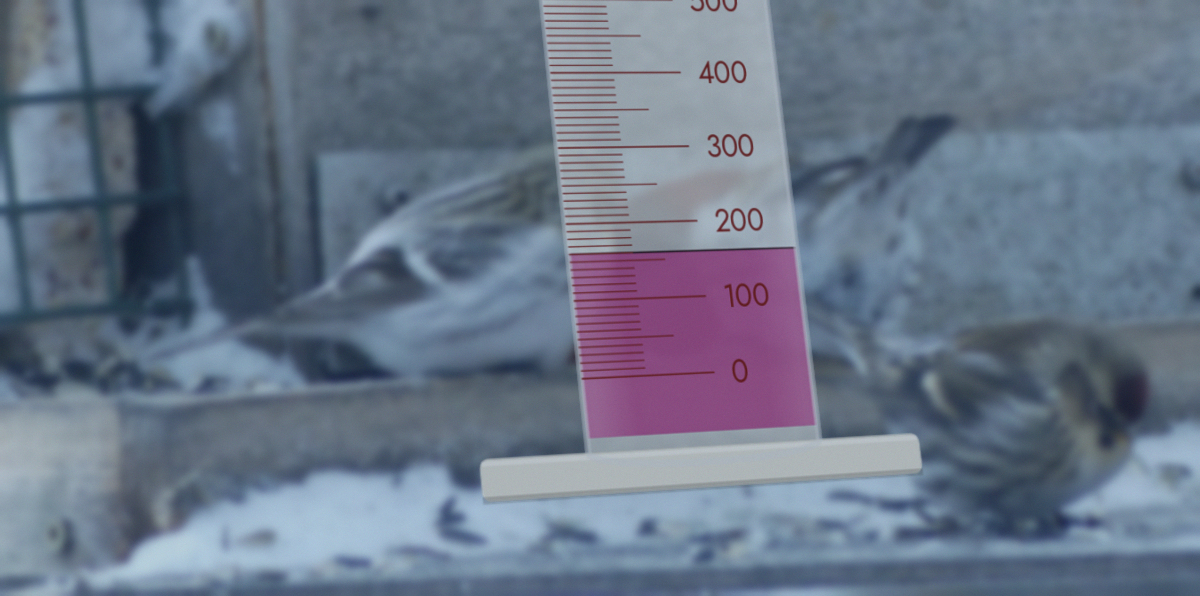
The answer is 160 mL
